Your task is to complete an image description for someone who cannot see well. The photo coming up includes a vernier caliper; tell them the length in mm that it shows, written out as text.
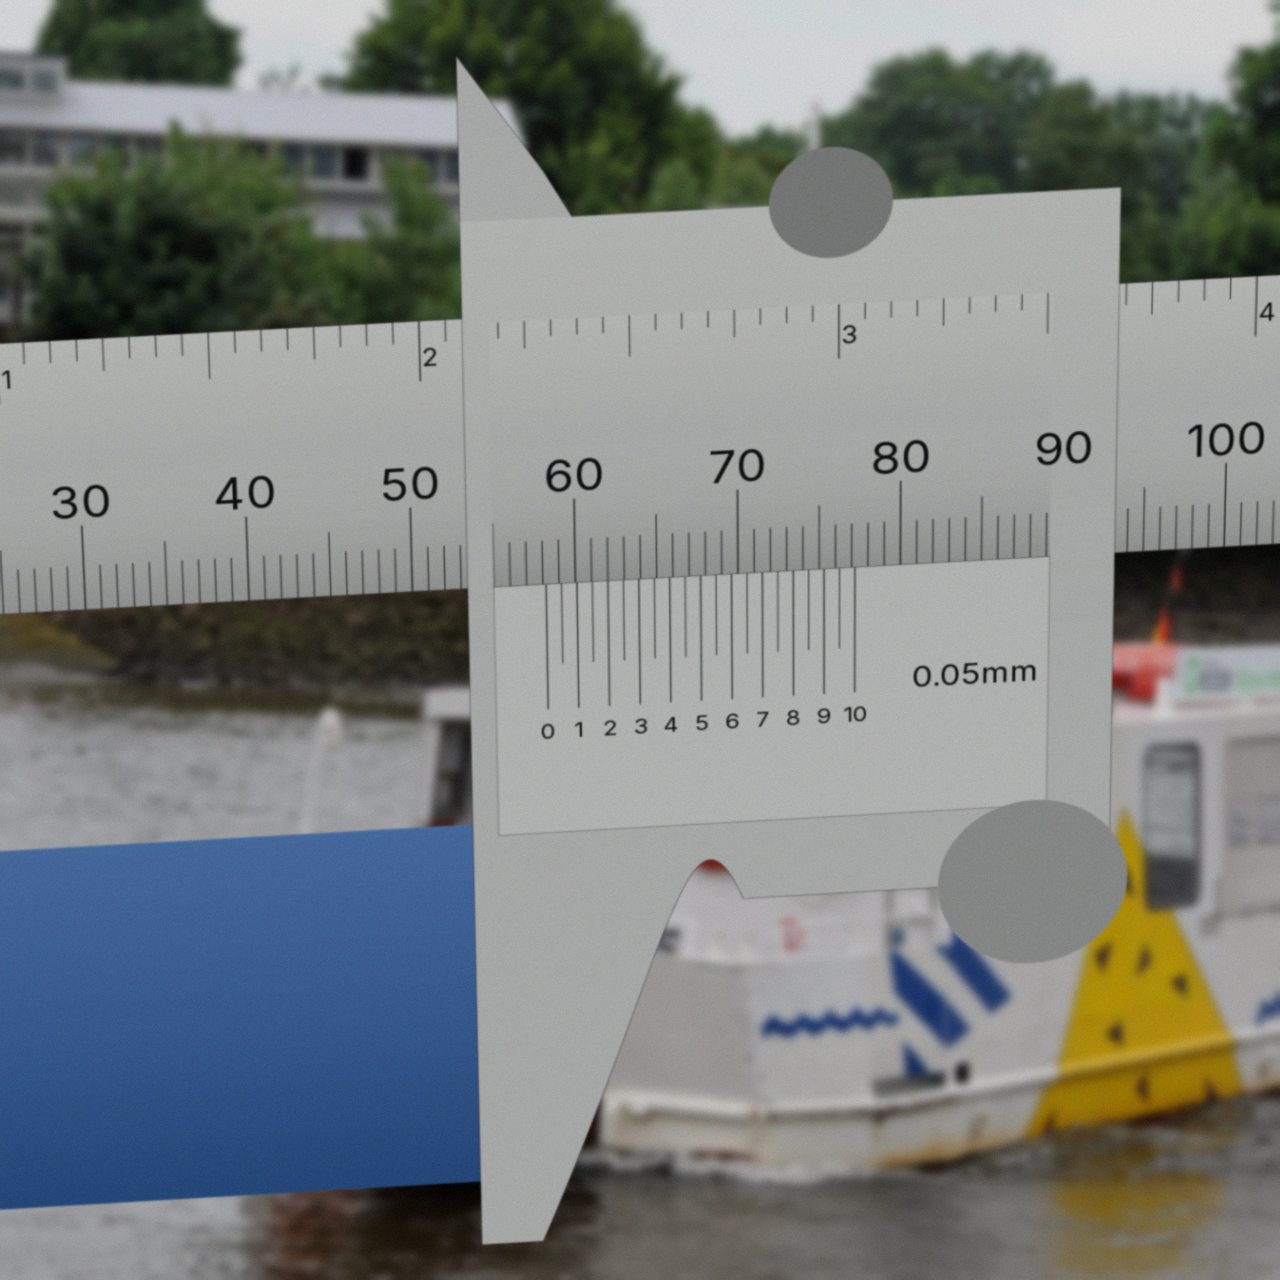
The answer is 58.2 mm
